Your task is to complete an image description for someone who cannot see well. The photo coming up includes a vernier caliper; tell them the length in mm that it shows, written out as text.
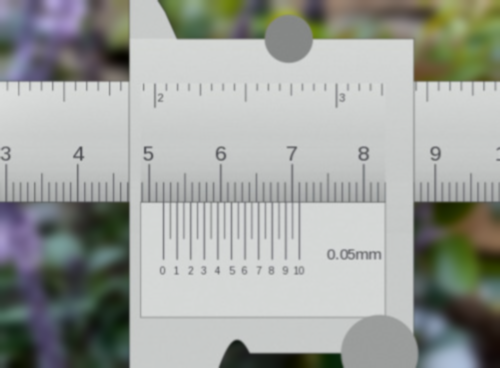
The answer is 52.0 mm
